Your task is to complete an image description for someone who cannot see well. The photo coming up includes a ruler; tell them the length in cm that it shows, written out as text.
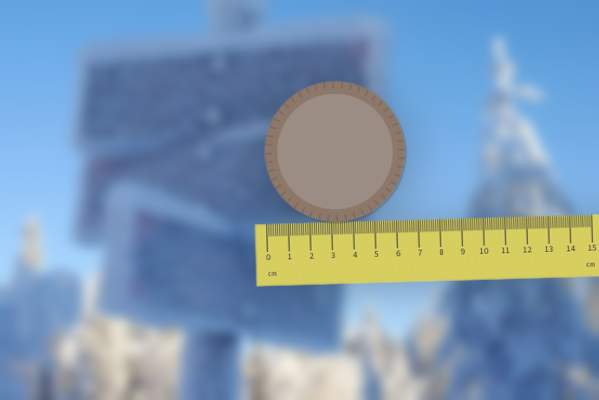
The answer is 6.5 cm
